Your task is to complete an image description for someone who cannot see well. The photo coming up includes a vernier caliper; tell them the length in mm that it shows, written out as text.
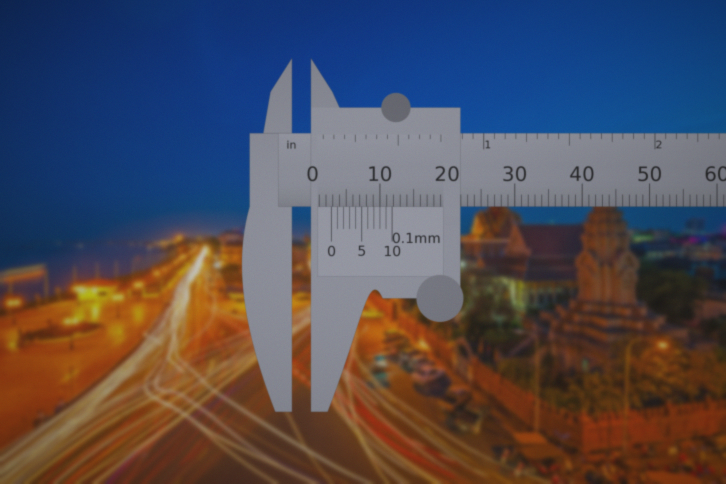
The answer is 2.8 mm
